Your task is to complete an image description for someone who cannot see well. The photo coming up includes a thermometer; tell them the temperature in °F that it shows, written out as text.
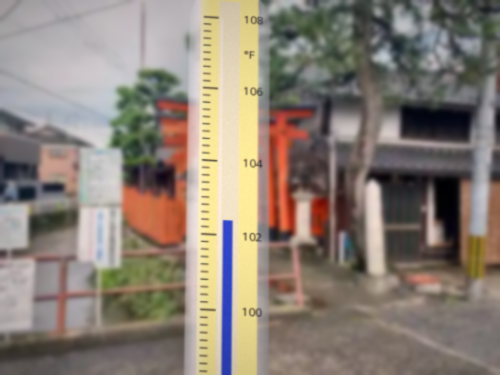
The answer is 102.4 °F
